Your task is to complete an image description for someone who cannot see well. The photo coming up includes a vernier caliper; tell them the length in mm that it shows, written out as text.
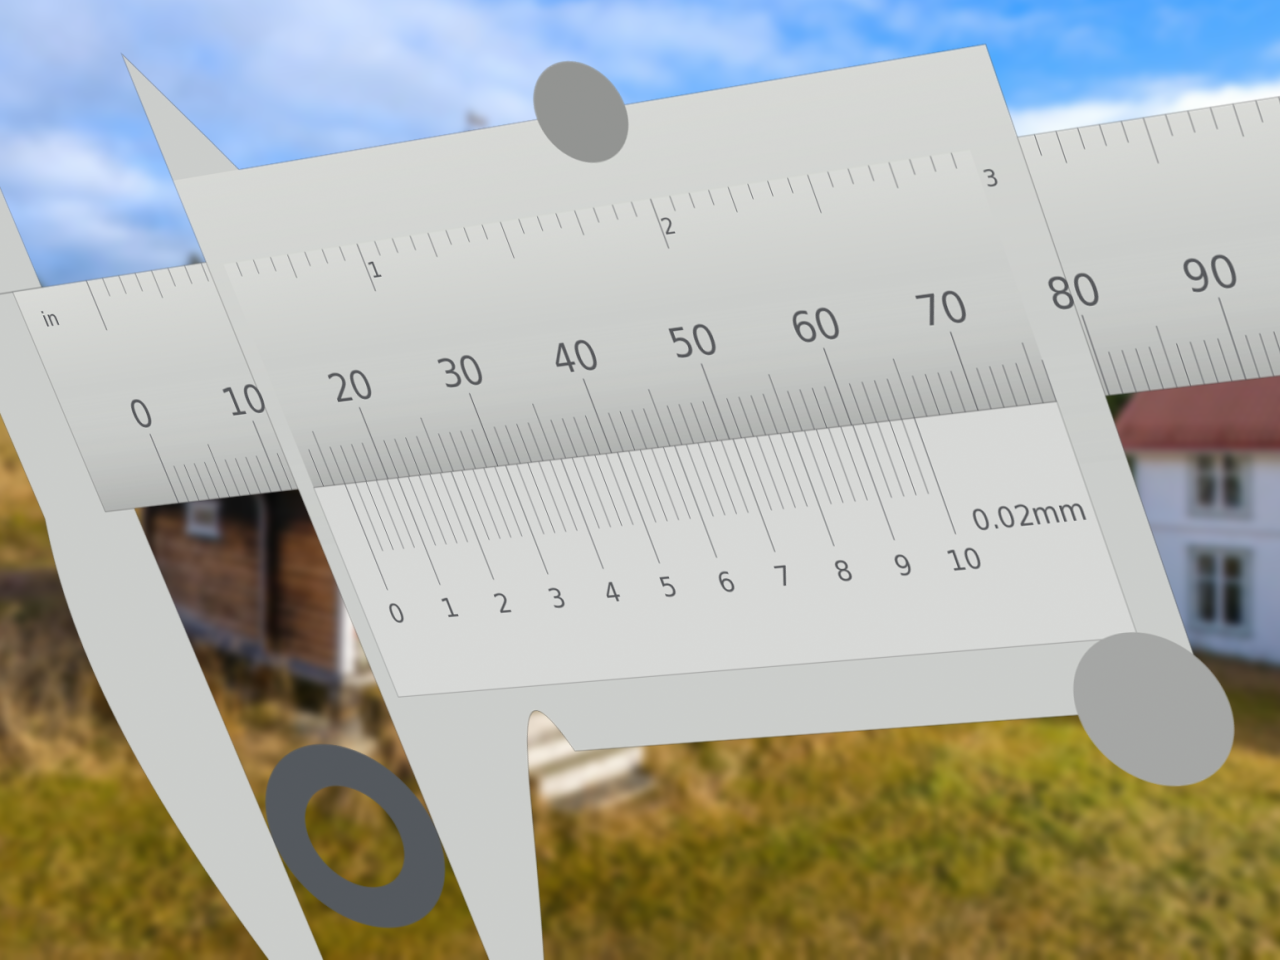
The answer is 16.0 mm
